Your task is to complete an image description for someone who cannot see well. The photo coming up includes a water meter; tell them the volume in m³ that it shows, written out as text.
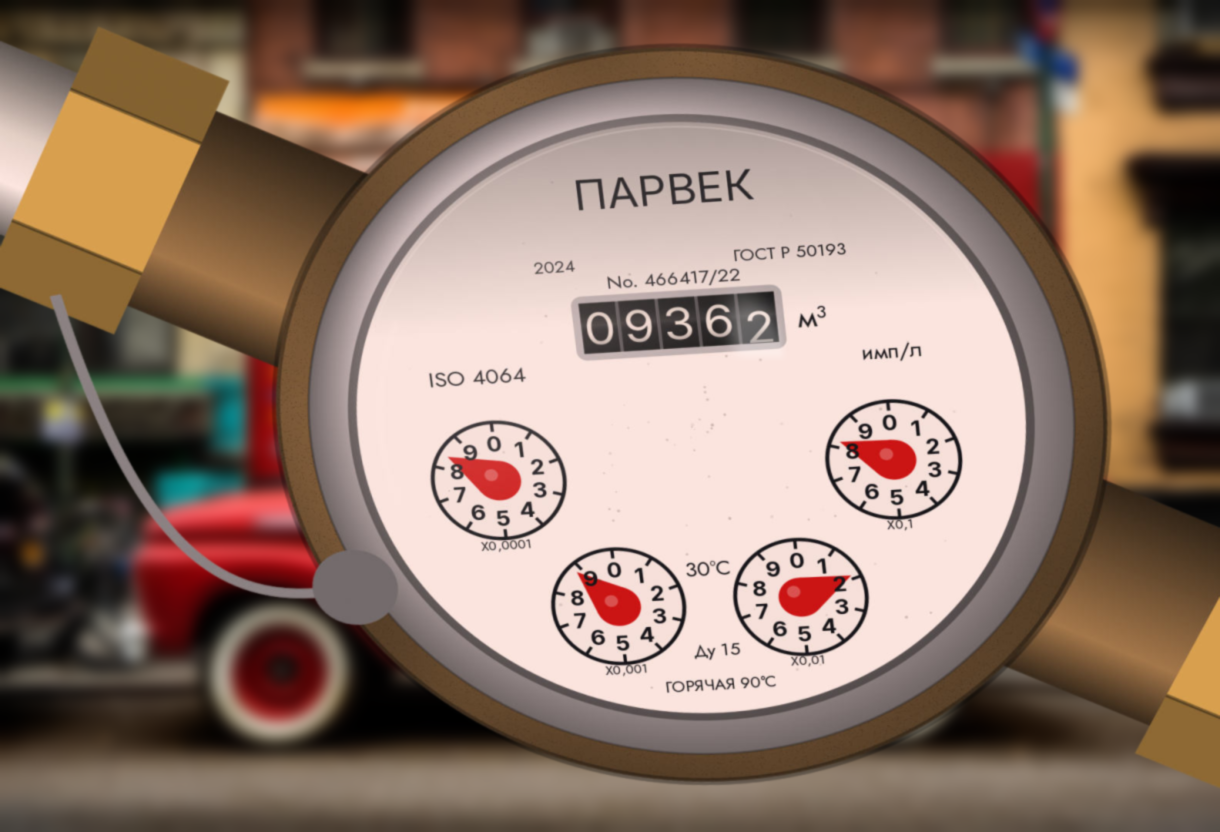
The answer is 9361.8188 m³
